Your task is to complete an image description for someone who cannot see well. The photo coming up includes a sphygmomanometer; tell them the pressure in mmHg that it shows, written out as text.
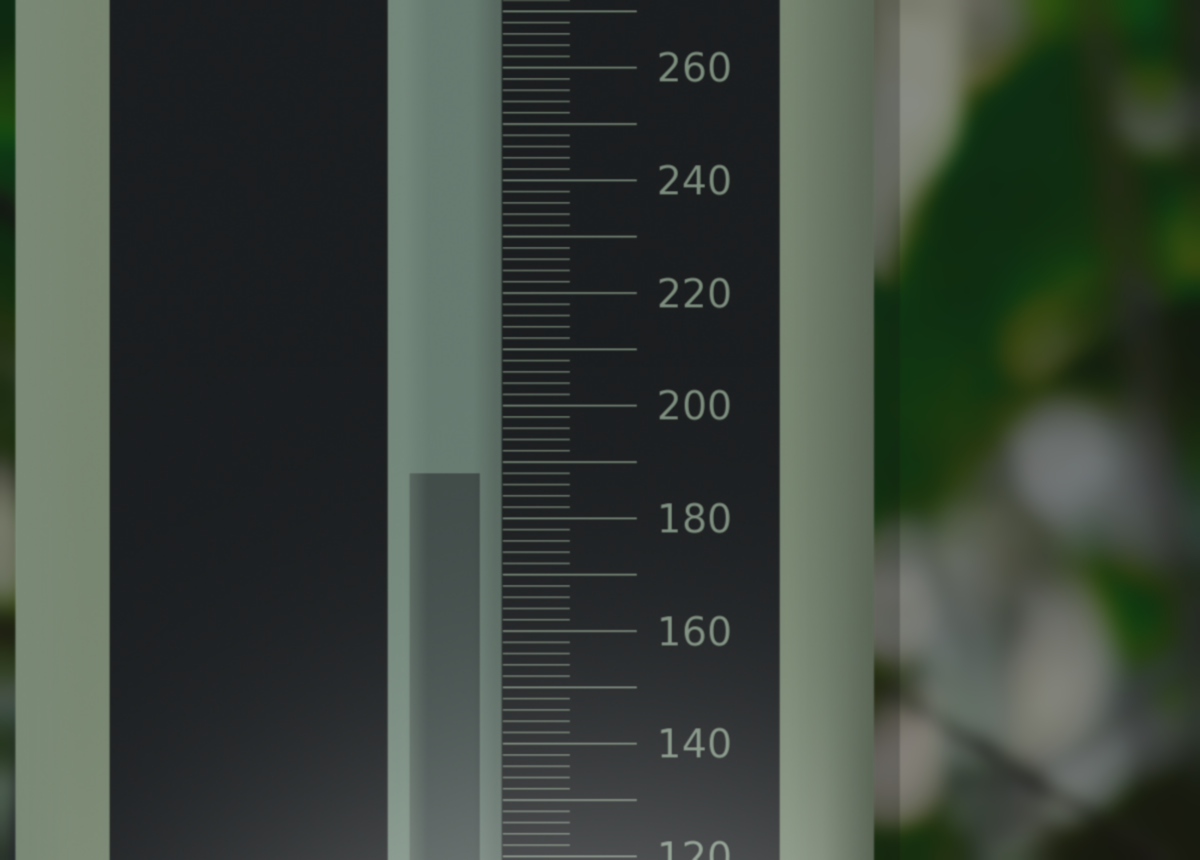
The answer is 188 mmHg
